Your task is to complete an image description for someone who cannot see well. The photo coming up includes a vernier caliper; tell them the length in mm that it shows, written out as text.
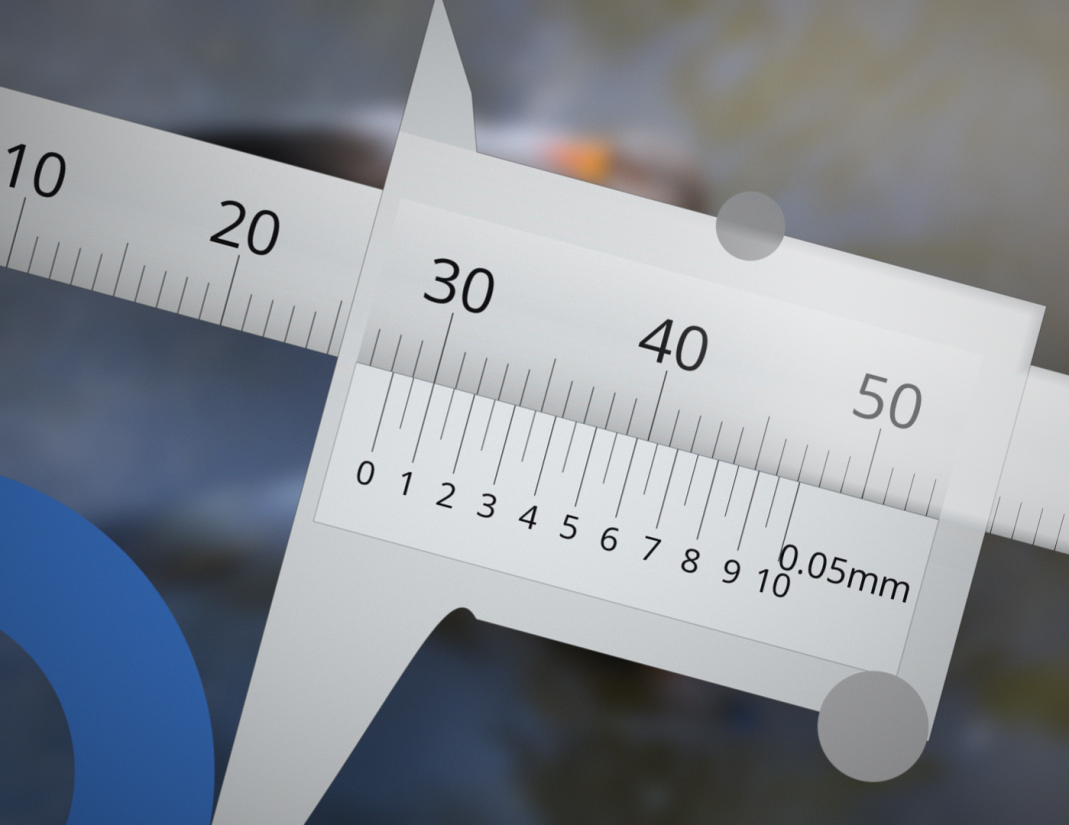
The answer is 28.10 mm
